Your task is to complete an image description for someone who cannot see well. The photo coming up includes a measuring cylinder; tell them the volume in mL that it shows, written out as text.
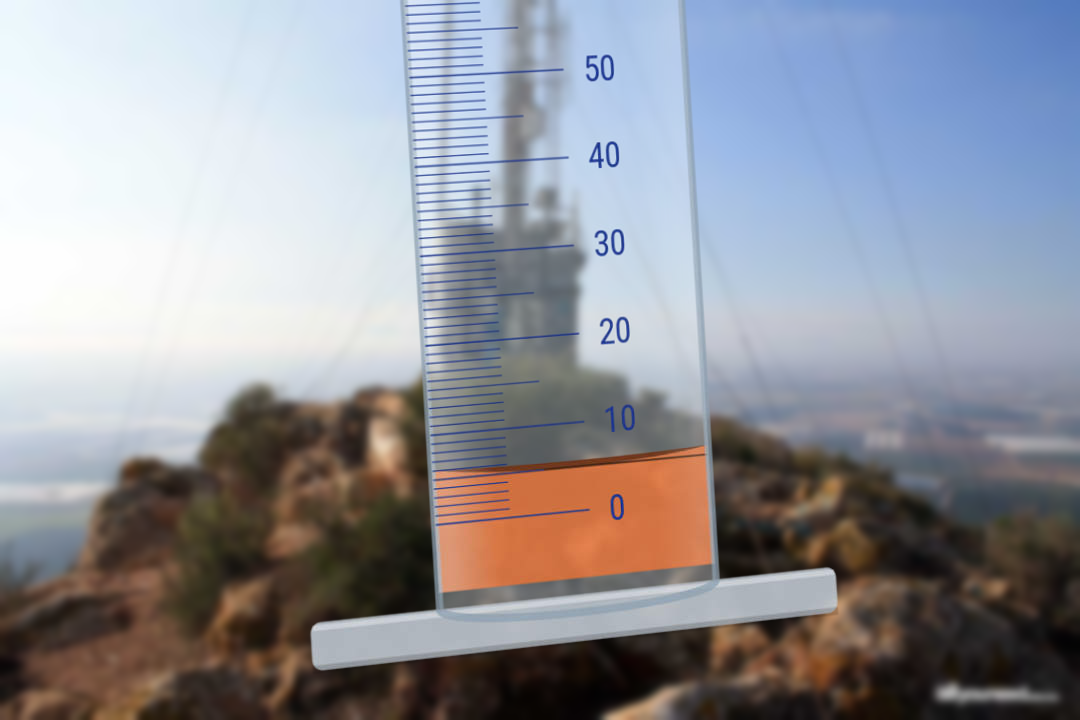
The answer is 5 mL
